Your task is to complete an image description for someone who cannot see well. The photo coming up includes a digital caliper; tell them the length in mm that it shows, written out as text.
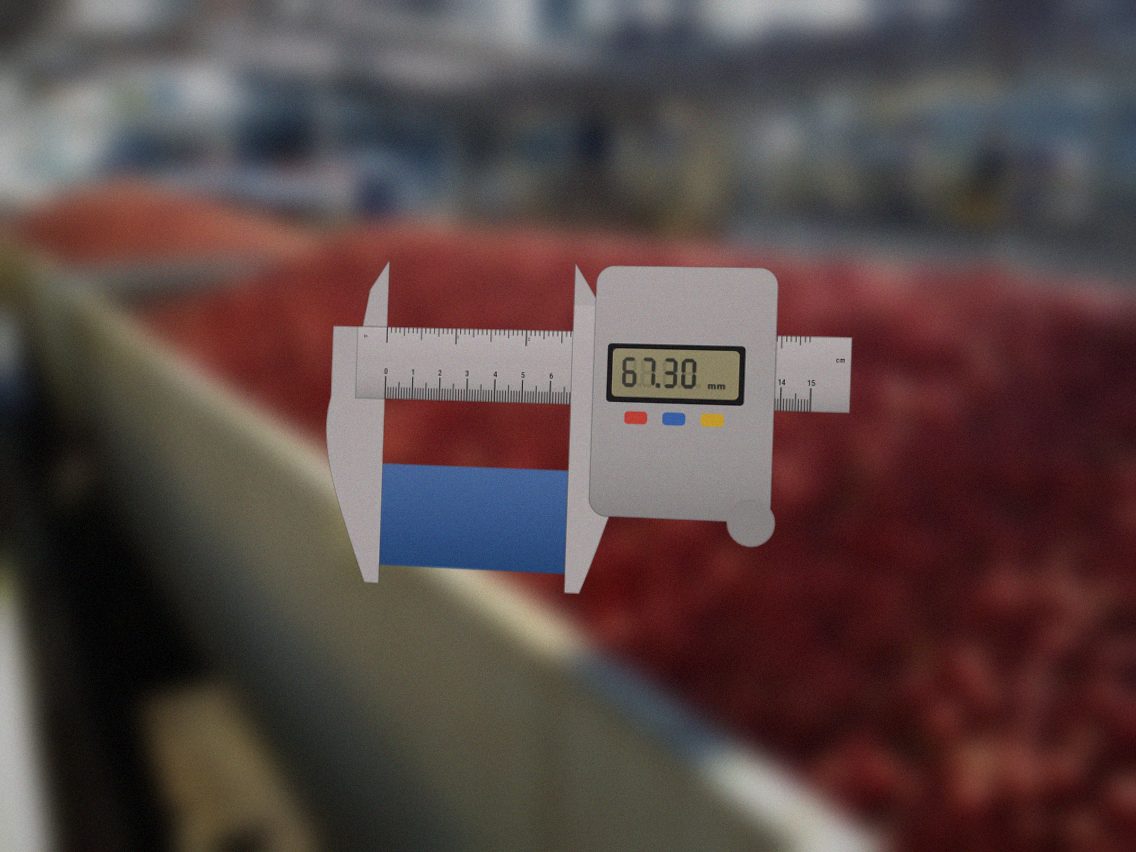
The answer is 67.30 mm
